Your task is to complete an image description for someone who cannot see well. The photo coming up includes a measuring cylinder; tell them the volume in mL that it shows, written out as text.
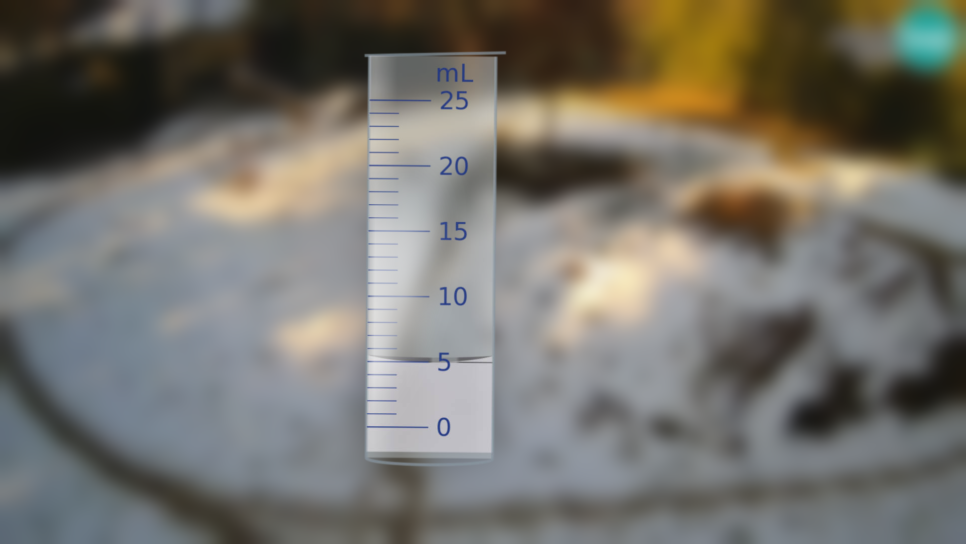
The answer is 5 mL
